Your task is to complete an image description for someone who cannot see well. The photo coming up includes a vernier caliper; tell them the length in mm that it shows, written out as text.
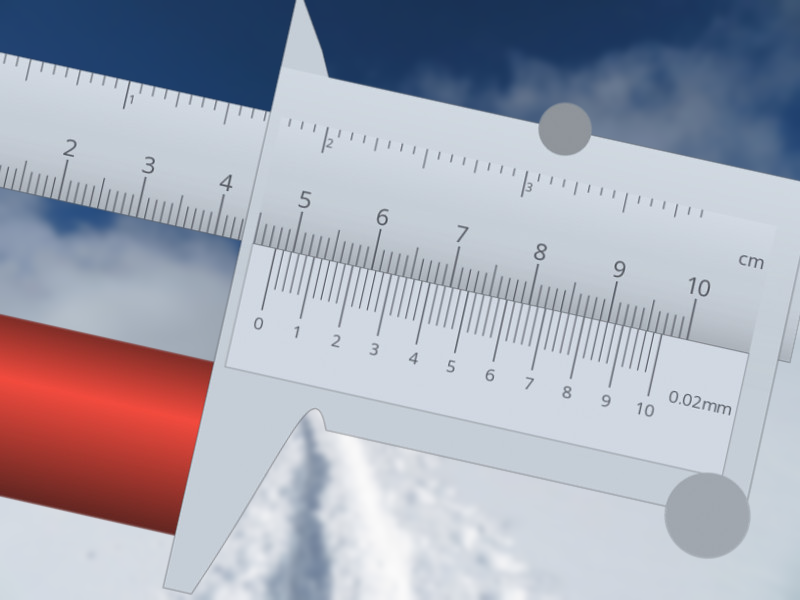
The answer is 47.8 mm
